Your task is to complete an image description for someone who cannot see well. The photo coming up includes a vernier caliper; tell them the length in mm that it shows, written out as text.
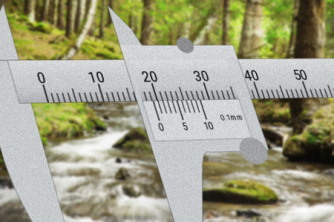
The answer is 19.2 mm
